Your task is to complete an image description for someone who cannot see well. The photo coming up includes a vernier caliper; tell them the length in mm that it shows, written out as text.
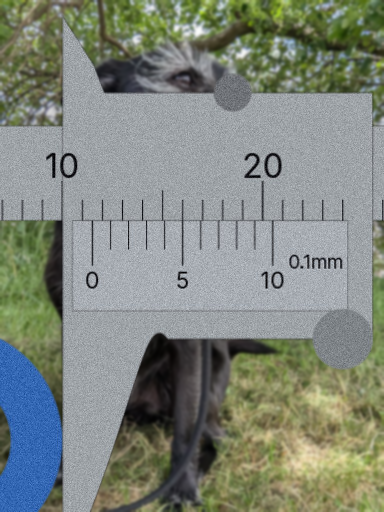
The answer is 11.5 mm
